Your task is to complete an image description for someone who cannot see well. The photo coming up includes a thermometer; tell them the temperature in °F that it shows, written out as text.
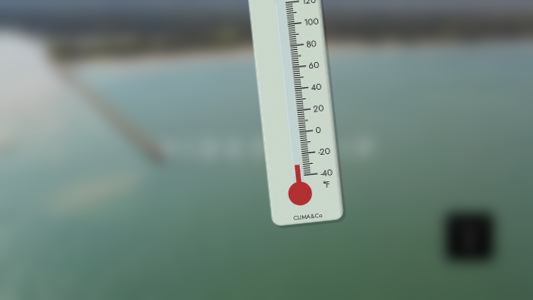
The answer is -30 °F
